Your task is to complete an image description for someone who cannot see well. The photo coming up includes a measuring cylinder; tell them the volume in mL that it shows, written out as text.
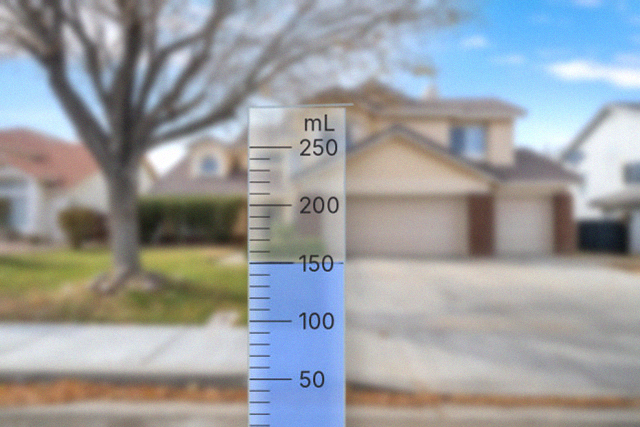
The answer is 150 mL
